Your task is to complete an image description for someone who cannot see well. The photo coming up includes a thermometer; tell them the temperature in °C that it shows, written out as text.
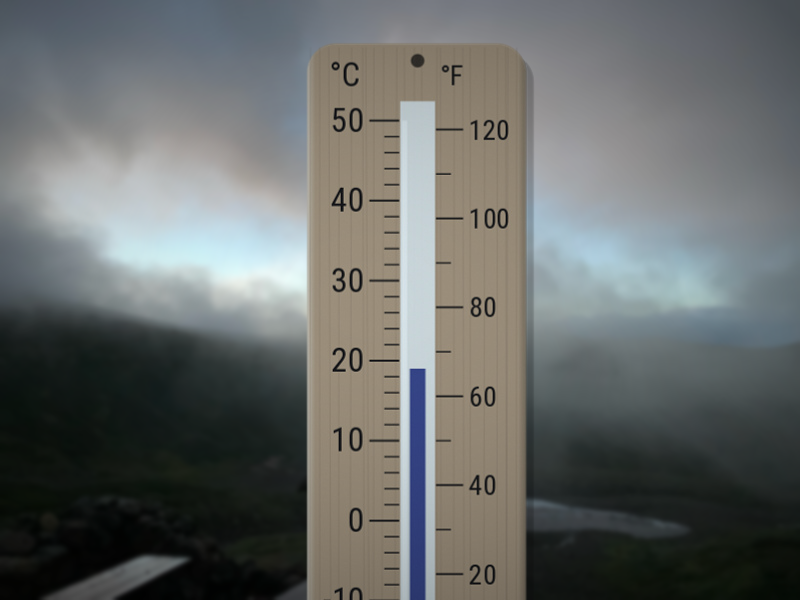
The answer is 19 °C
